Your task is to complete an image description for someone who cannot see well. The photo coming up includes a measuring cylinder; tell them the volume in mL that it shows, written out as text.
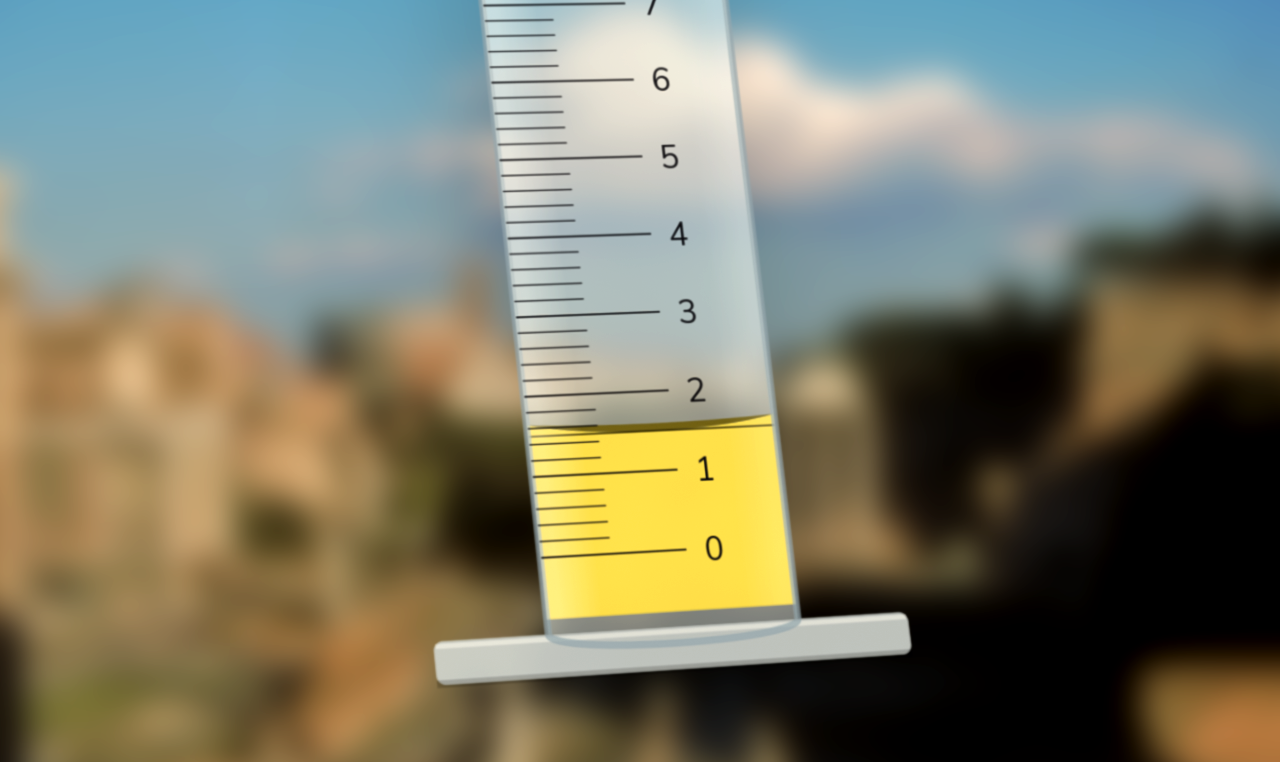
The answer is 1.5 mL
